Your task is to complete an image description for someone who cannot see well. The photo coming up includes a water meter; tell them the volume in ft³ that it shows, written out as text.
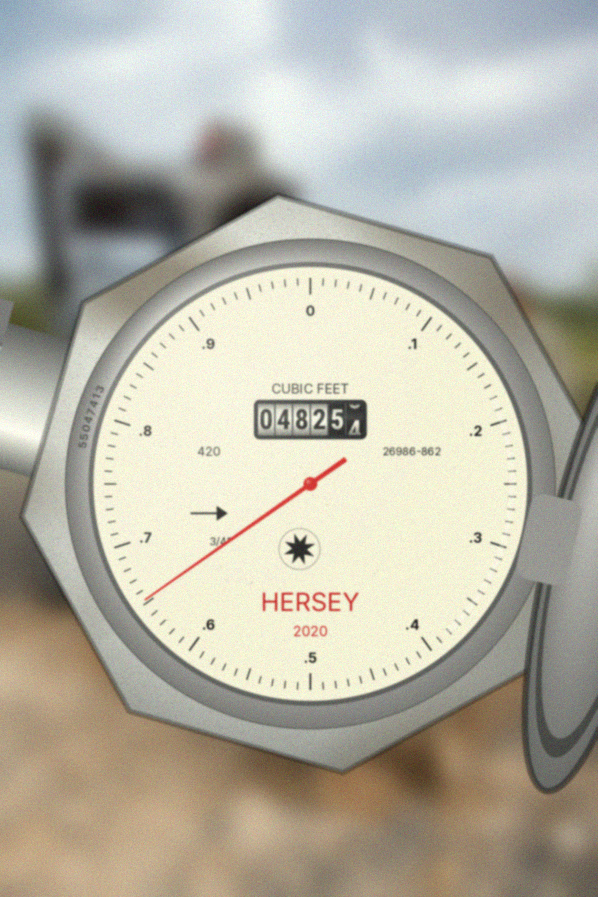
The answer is 48253.65 ft³
